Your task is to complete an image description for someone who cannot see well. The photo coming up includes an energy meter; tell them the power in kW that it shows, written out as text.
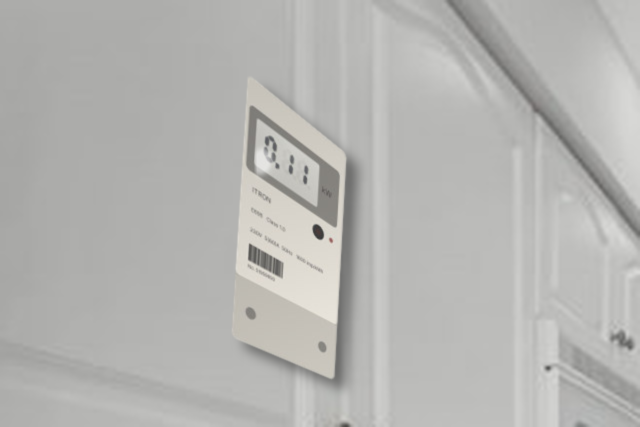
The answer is 0.11 kW
